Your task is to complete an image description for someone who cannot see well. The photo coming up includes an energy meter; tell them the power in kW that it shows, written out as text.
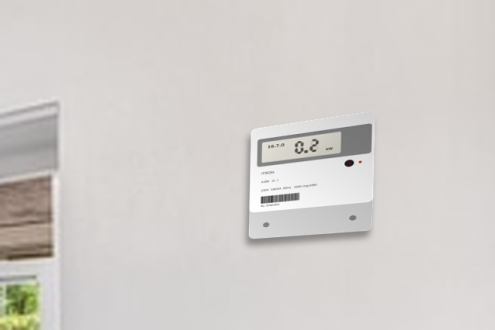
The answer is 0.2 kW
